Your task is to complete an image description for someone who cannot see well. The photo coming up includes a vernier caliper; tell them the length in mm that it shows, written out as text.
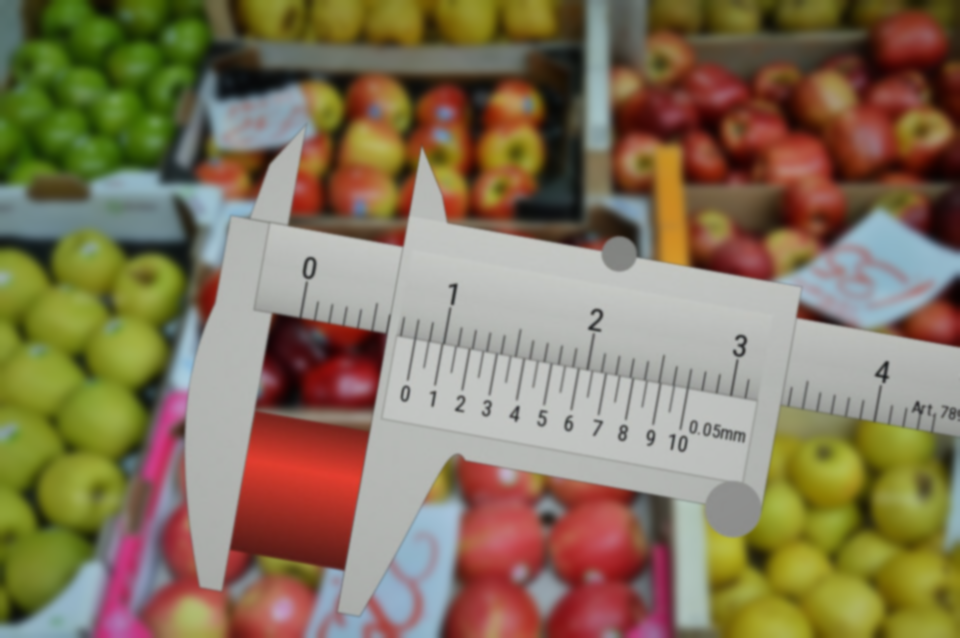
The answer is 8.0 mm
